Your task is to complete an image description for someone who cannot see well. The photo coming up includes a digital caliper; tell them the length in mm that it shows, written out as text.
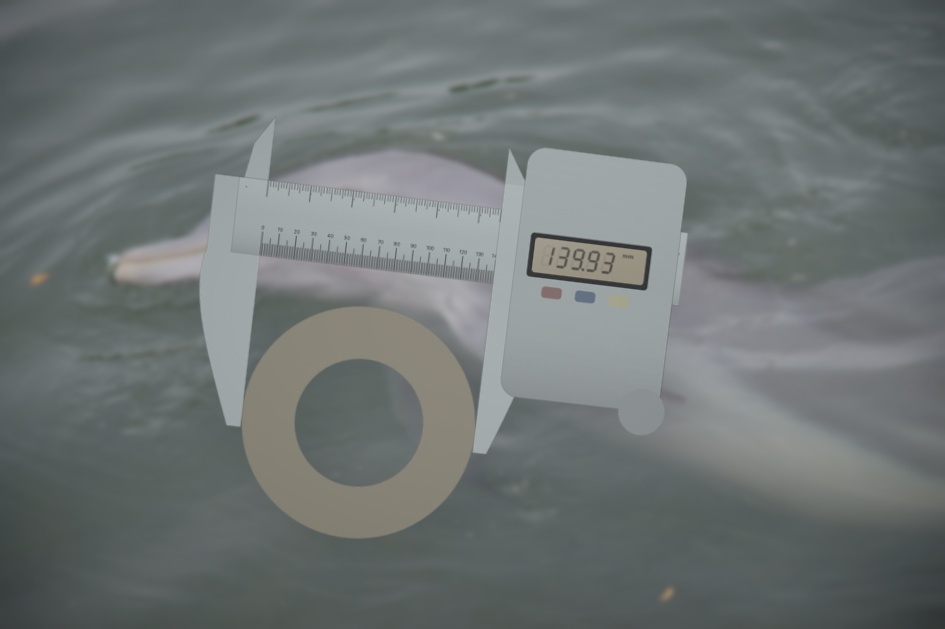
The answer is 139.93 mm
